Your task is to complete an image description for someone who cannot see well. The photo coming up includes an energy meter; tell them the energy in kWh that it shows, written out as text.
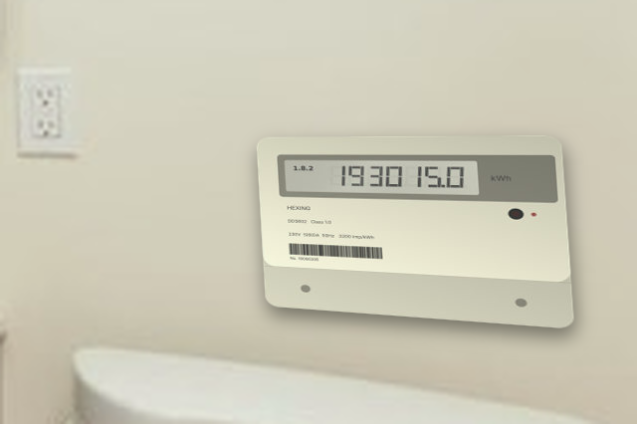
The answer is 193015.0 kWh
